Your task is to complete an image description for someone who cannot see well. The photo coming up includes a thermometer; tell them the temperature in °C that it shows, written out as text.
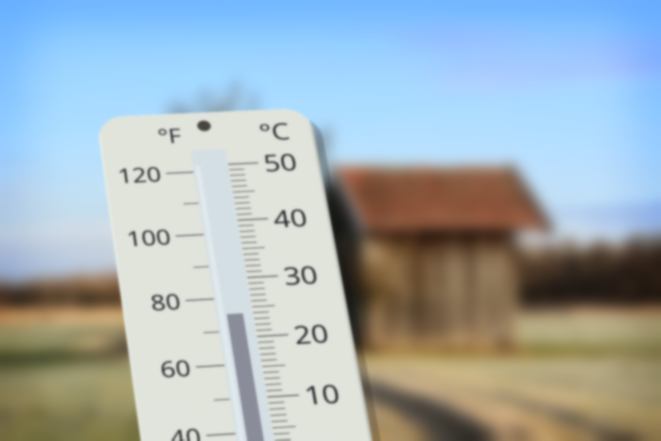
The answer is 24 °C
